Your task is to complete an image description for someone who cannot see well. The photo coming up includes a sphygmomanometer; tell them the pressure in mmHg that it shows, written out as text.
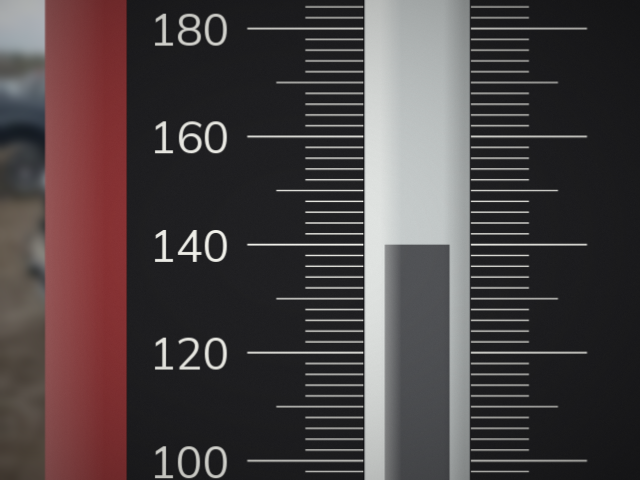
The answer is 140 mmHg
